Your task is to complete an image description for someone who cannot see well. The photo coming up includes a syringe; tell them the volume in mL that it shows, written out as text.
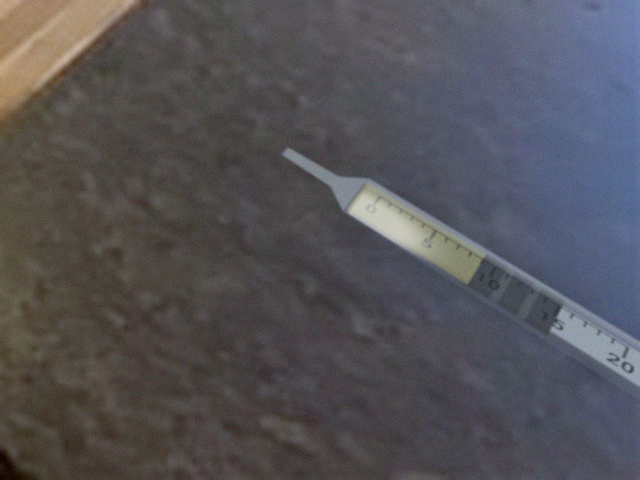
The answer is 9 mL
